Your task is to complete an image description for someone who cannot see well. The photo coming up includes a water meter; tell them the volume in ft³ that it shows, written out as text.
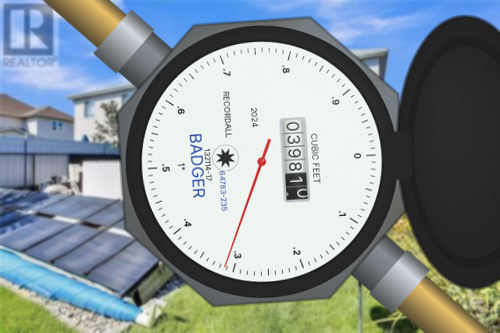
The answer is 39810.31 ft³
